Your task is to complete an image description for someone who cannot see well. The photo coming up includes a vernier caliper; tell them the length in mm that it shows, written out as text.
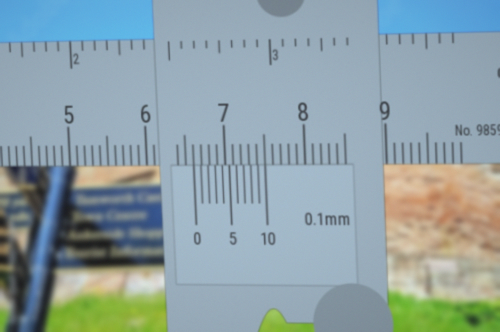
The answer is 66.0 mm
